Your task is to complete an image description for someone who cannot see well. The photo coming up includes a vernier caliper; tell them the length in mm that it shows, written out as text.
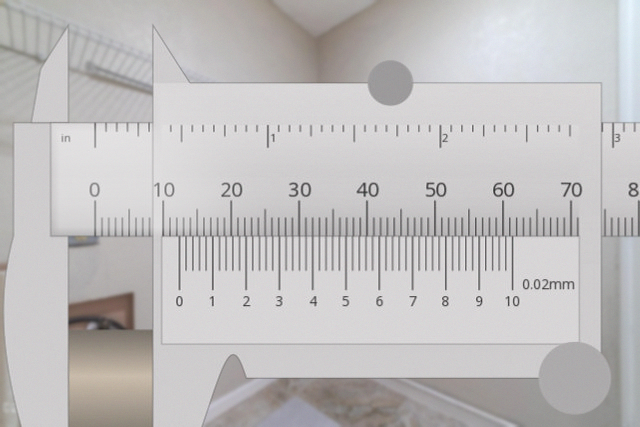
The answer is 12.4 mm
